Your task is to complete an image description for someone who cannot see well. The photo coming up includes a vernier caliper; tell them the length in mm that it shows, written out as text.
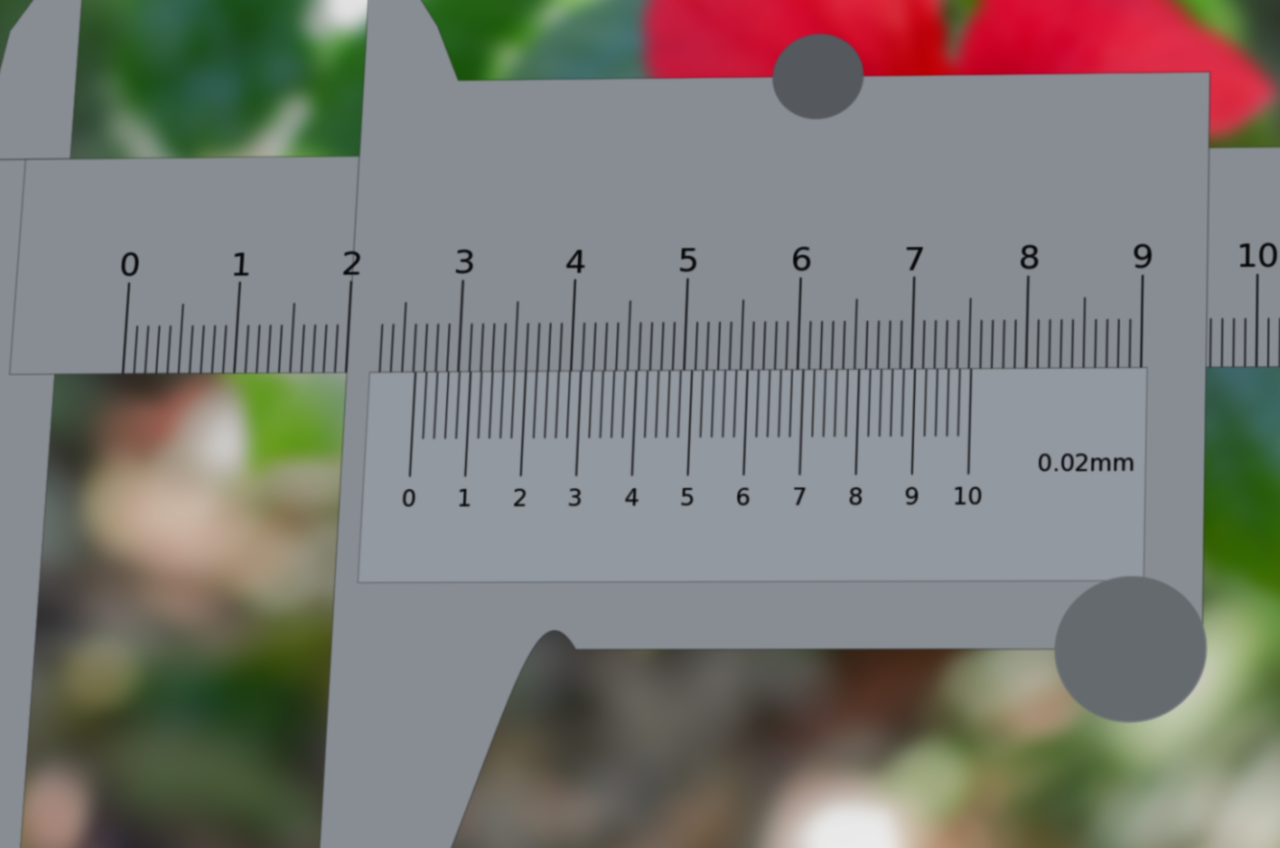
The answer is 26.2 mm
